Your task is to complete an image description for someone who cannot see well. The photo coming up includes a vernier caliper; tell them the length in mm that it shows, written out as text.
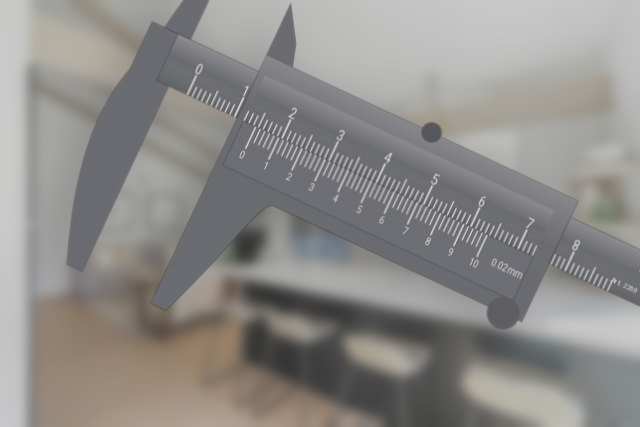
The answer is 14.5 mm
